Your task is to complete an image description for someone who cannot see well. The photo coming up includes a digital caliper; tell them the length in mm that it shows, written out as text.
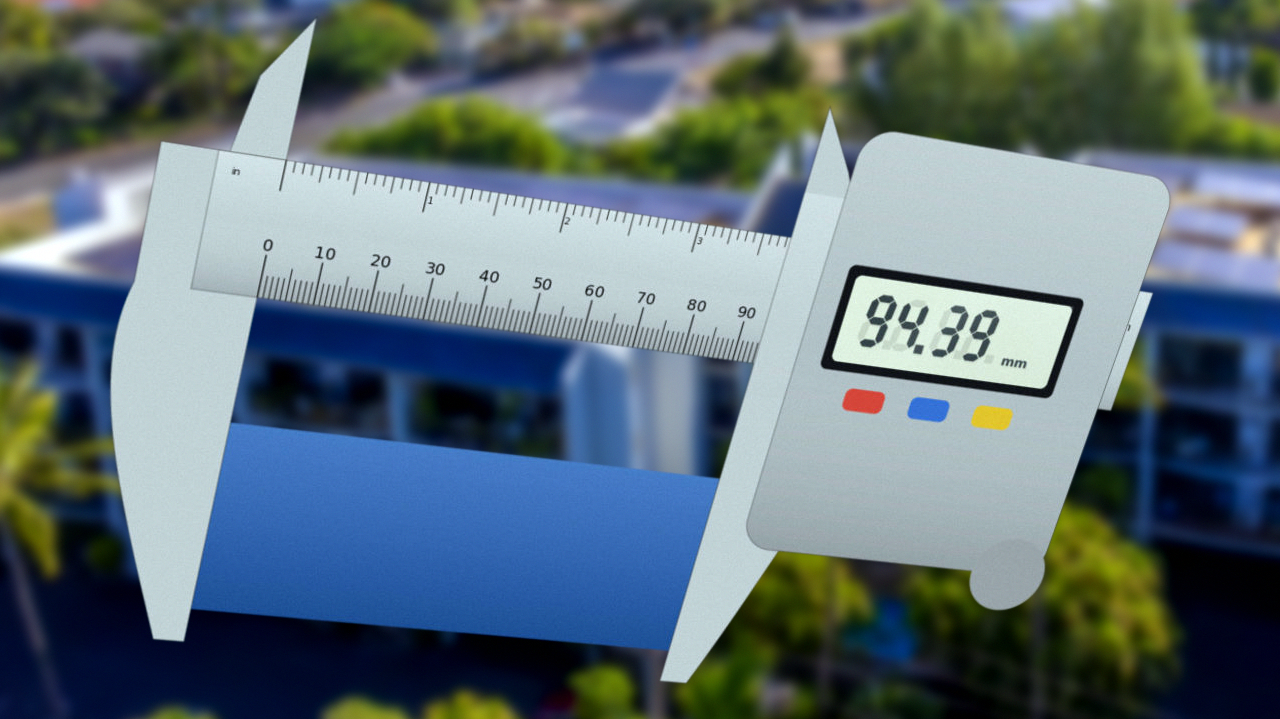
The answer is 94.39 mm
